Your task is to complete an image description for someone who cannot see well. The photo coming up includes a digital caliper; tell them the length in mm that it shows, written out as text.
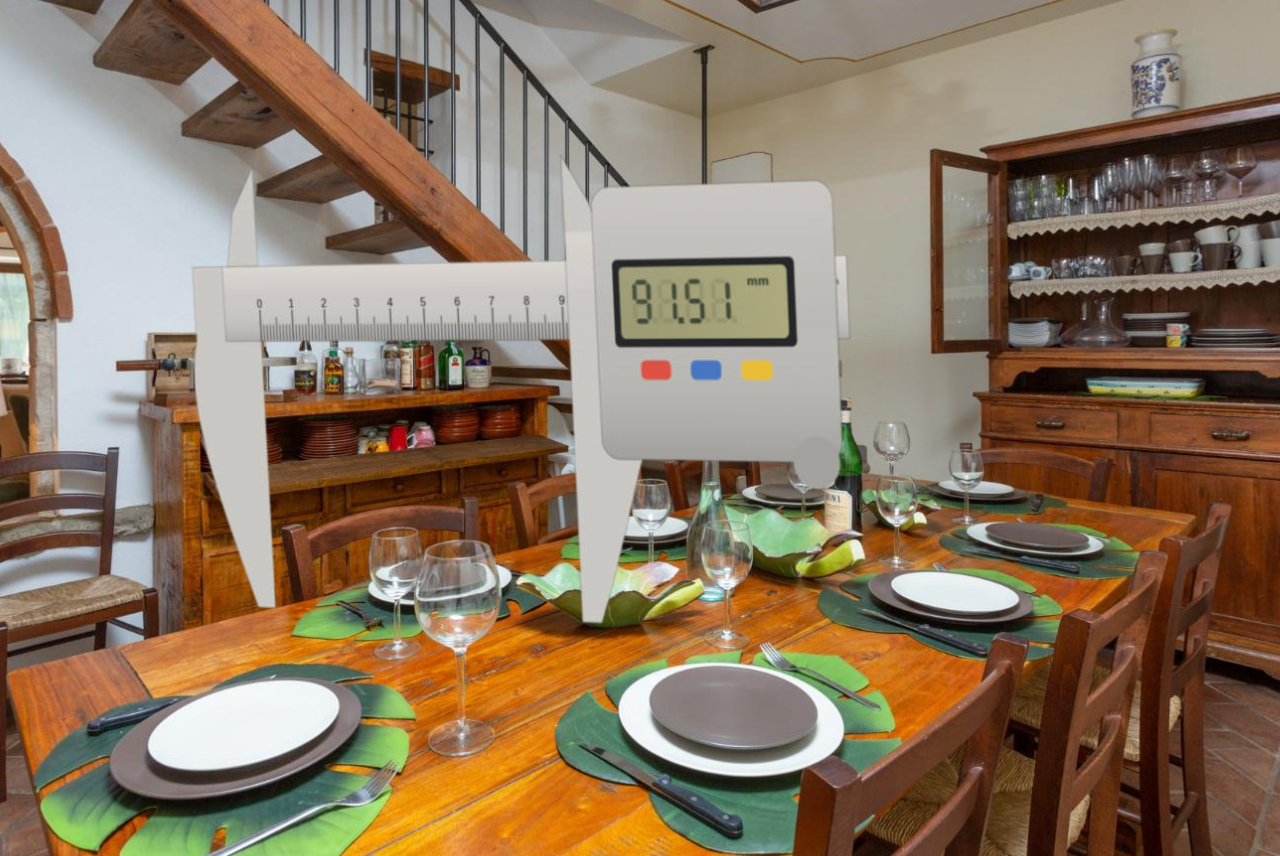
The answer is 91.51 mm
